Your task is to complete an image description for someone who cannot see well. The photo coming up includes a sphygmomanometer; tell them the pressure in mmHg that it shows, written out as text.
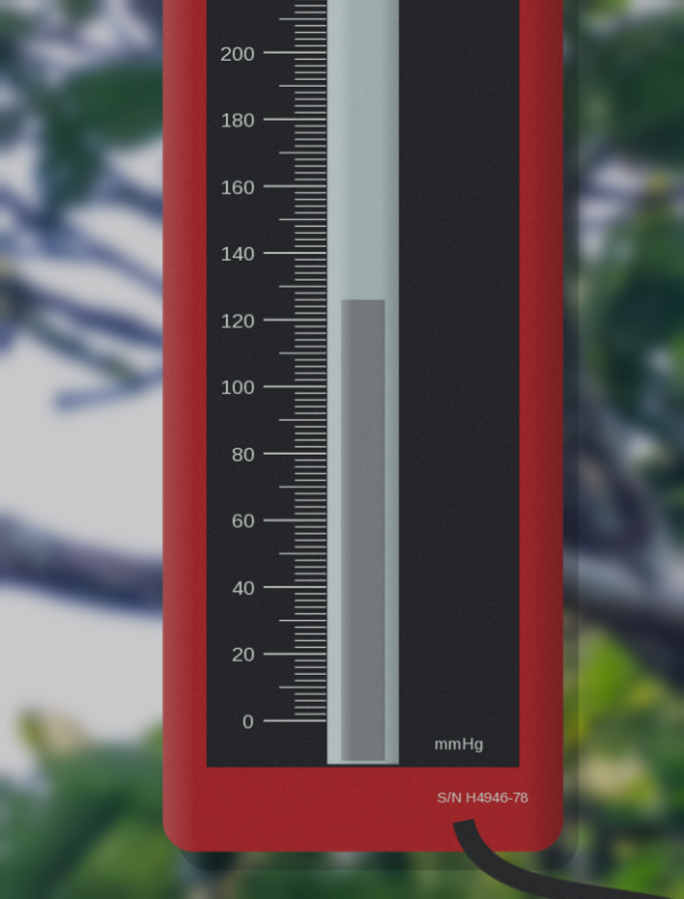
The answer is 126 mmHg
